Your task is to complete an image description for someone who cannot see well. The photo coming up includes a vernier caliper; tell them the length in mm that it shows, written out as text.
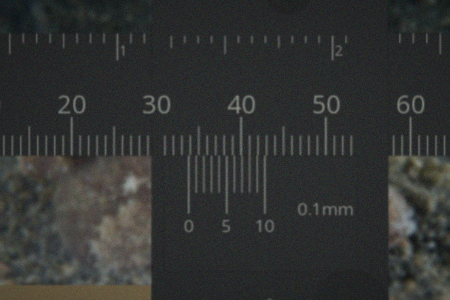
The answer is 33.8 mm
